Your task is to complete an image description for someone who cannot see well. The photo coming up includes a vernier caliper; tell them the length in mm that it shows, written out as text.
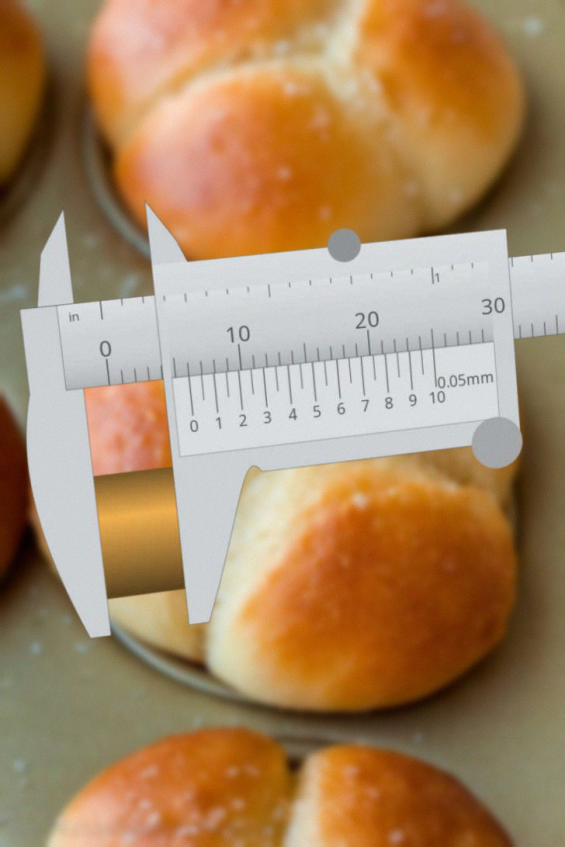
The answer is 6.0 mm
